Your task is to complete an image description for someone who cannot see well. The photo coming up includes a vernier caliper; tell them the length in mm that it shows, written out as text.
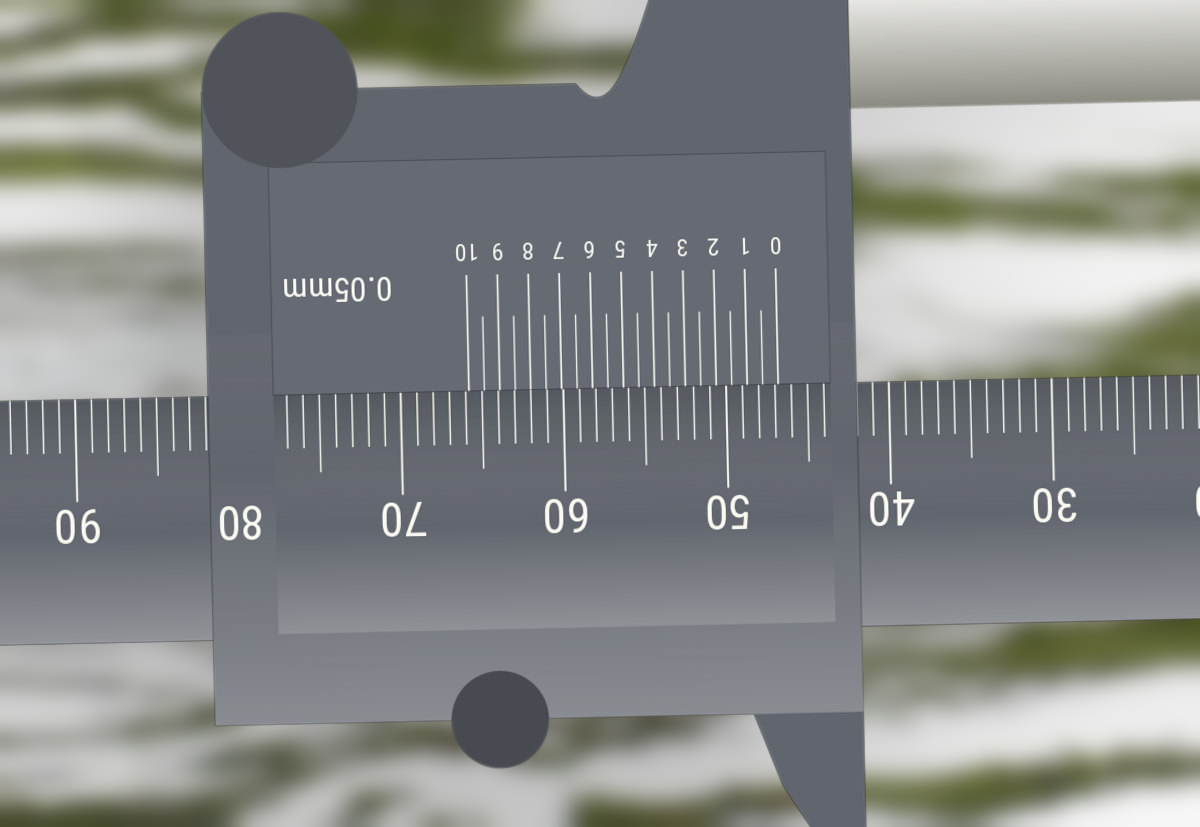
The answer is 46.8 mm
